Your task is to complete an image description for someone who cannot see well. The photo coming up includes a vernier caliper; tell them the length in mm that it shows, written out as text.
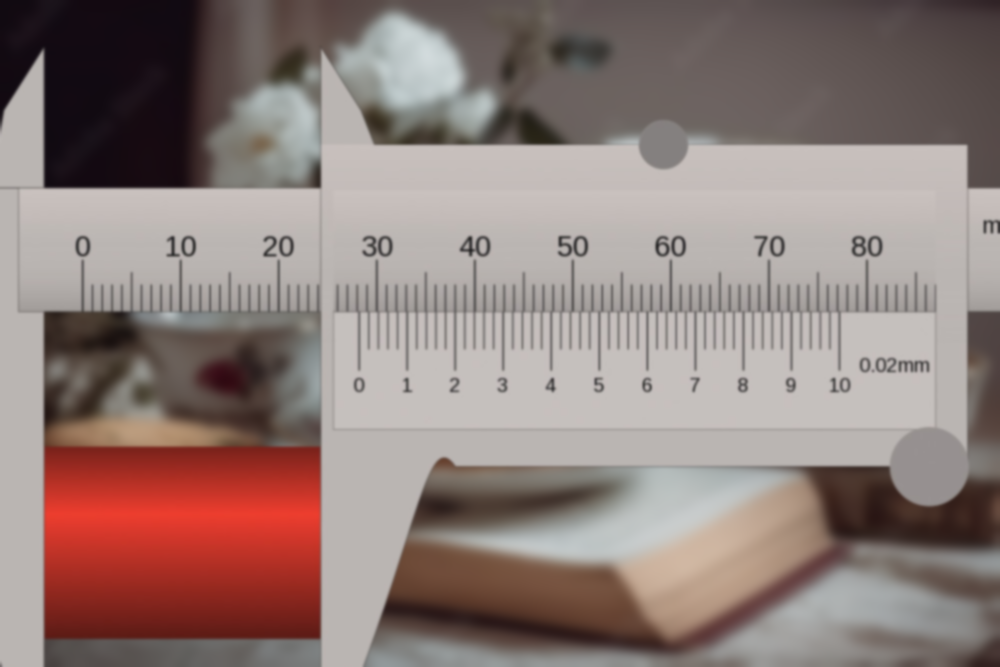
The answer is 28.2 mm
